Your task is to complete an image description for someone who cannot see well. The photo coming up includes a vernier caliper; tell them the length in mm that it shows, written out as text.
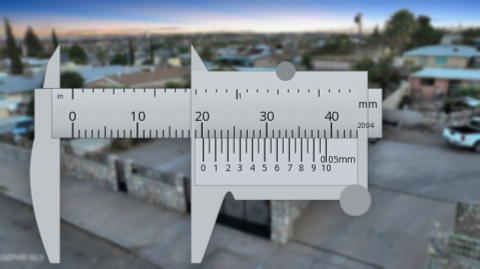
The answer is 20.2 mm
